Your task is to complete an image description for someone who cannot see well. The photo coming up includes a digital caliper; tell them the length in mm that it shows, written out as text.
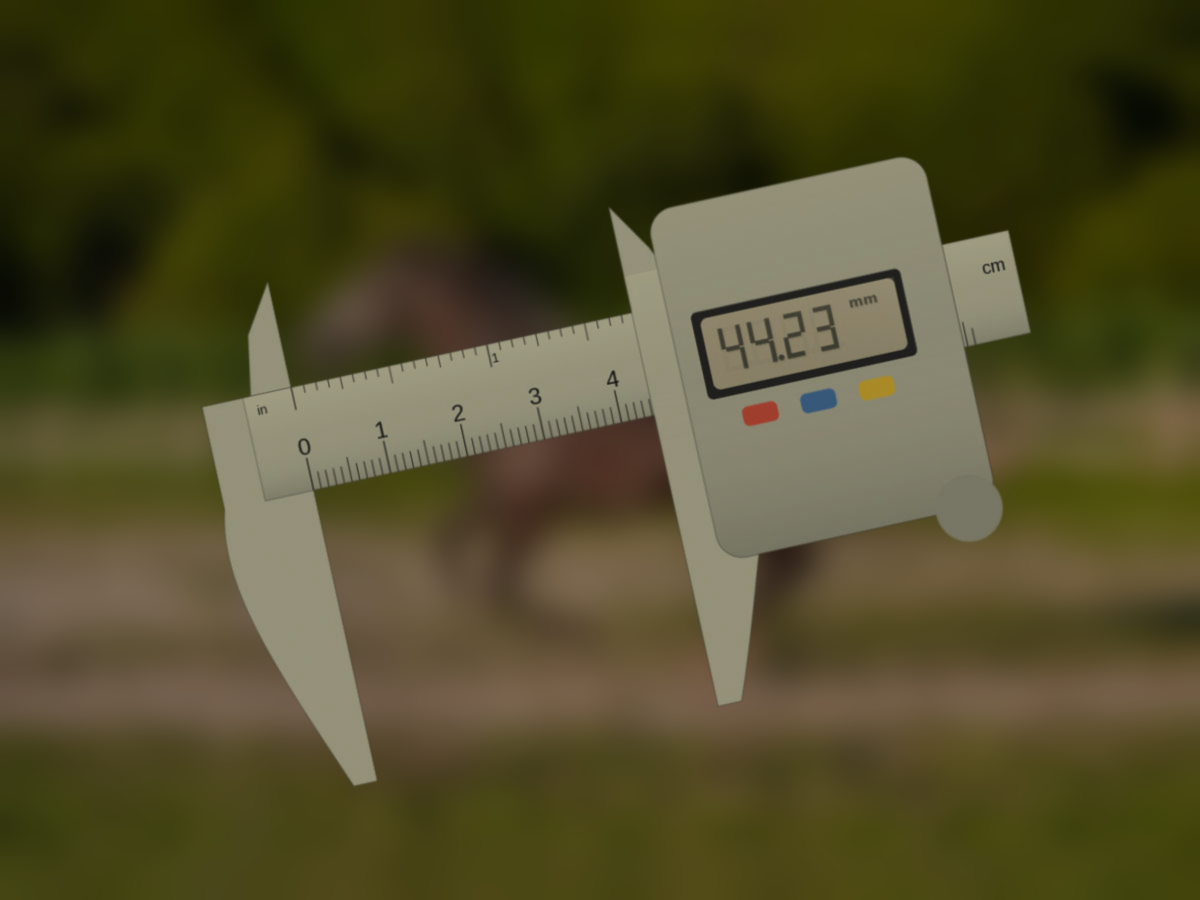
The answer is 44.23 mm
